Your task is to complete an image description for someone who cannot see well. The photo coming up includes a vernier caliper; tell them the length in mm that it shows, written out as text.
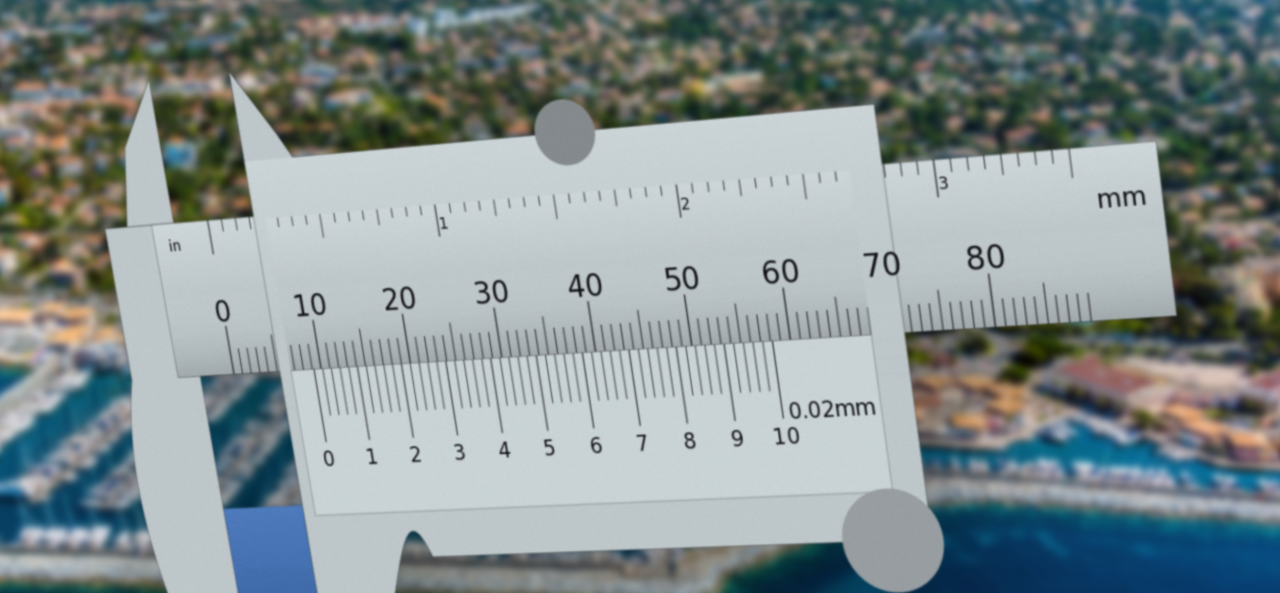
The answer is 9.2 mm
